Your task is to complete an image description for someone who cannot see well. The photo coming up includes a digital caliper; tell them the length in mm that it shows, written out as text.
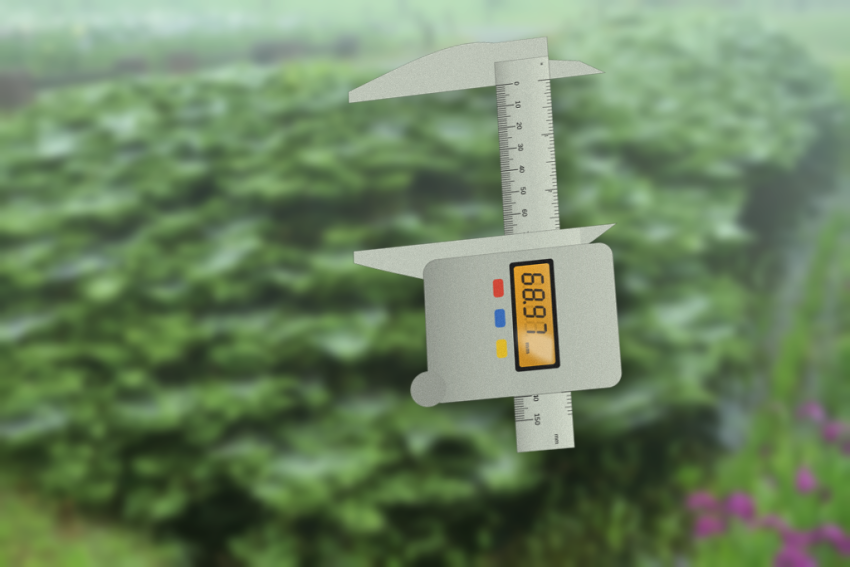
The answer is 68.97 mm
